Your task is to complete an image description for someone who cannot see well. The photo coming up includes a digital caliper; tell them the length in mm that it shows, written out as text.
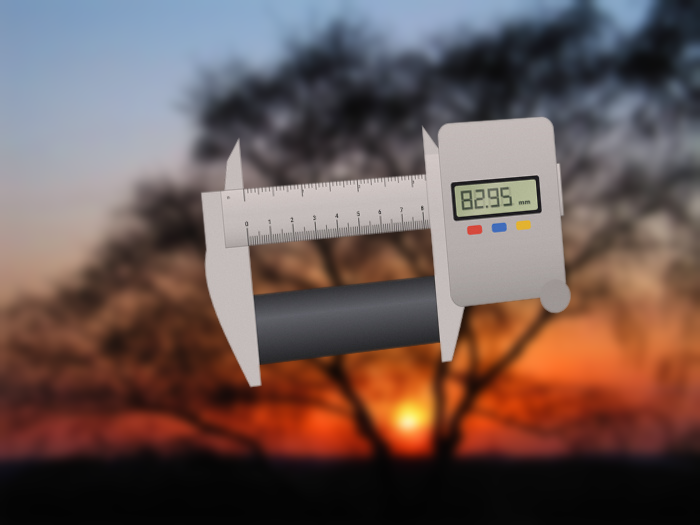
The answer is 82.95 mm
